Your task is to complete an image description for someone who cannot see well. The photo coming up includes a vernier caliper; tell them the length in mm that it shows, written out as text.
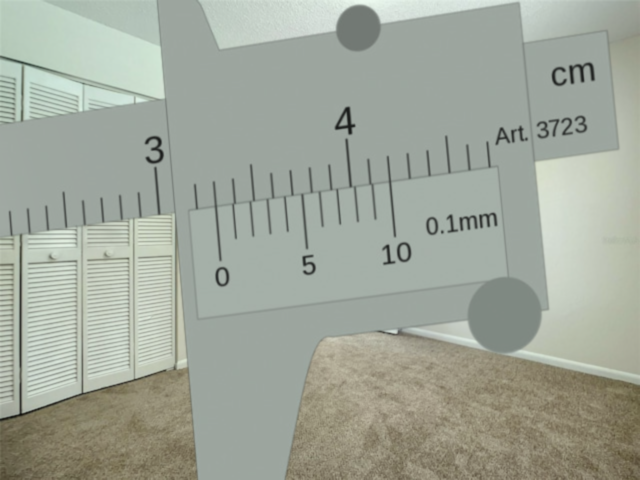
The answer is 33.0 mm
